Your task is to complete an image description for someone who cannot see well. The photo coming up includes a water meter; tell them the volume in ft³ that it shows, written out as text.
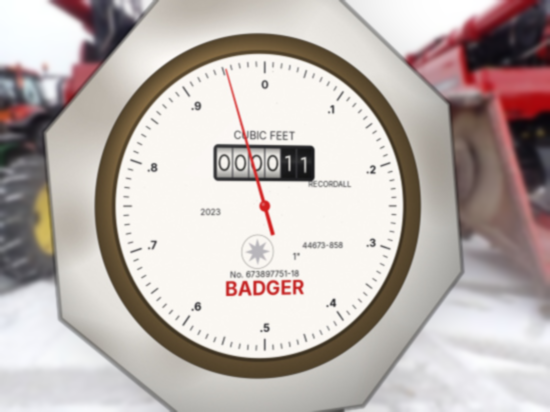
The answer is 10.95 ft³
